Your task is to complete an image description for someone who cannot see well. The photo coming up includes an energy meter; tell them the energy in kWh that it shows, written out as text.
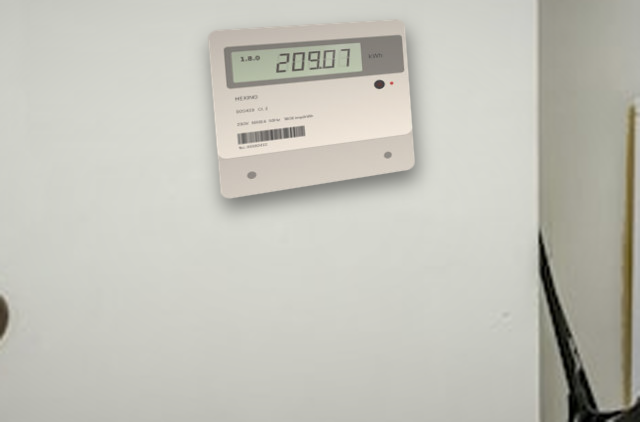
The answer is 209.07 kWh
